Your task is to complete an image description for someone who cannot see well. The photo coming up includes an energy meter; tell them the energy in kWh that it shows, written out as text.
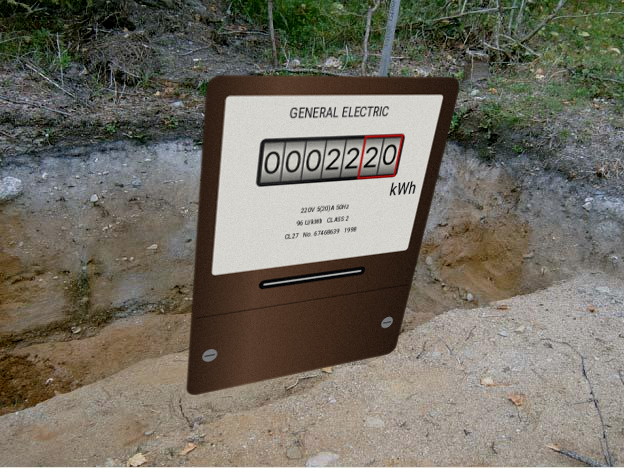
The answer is 22.20 kWh
